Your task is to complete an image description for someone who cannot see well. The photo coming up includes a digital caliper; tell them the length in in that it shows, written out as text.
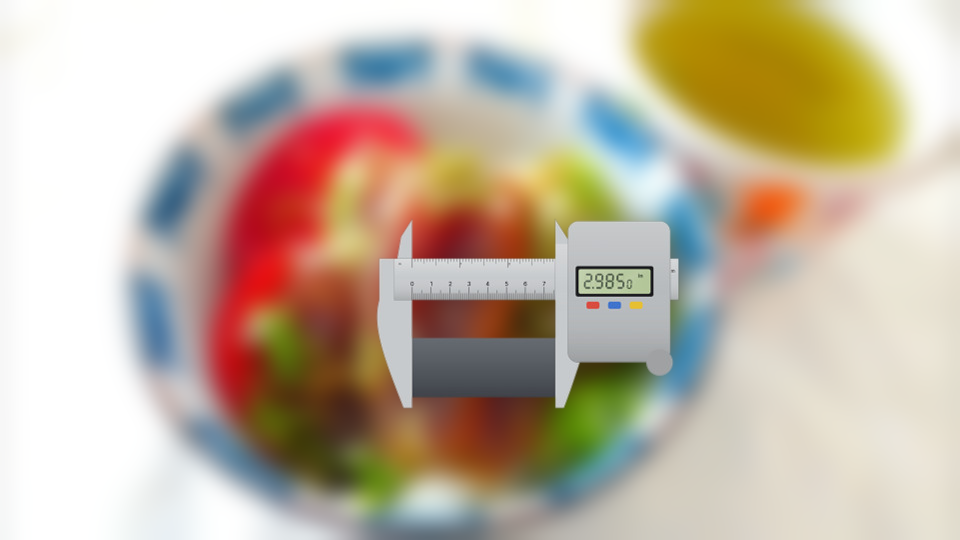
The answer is 2.9850 in
